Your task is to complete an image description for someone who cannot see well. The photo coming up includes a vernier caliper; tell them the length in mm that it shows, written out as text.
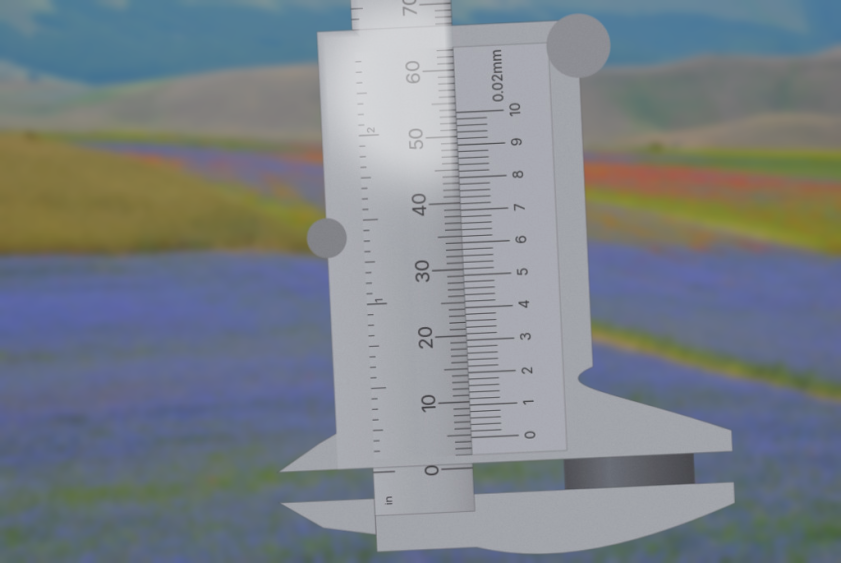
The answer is 4.6 mm
